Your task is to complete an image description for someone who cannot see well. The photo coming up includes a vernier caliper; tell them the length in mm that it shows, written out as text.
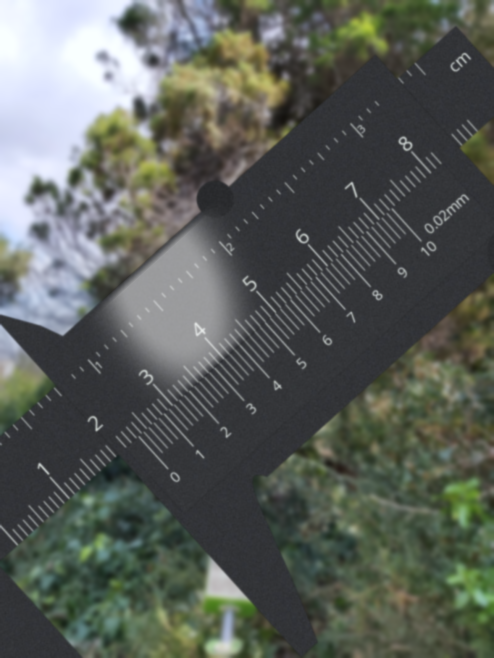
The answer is 23.4 mm
